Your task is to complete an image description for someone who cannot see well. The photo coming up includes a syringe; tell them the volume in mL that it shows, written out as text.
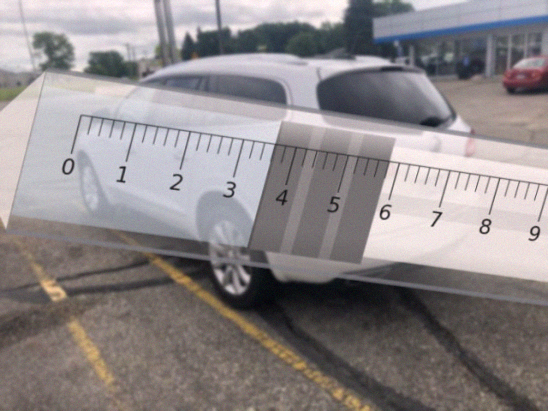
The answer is 3.6 mL
